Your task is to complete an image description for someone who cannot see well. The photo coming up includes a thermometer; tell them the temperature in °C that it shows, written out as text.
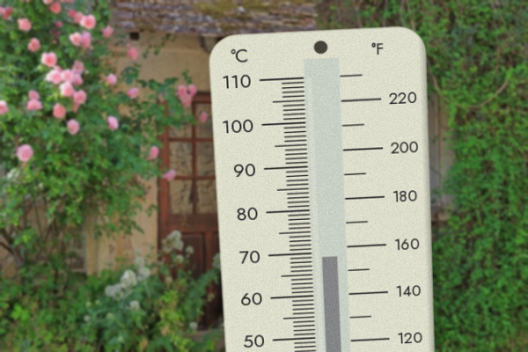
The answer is 69 °C
